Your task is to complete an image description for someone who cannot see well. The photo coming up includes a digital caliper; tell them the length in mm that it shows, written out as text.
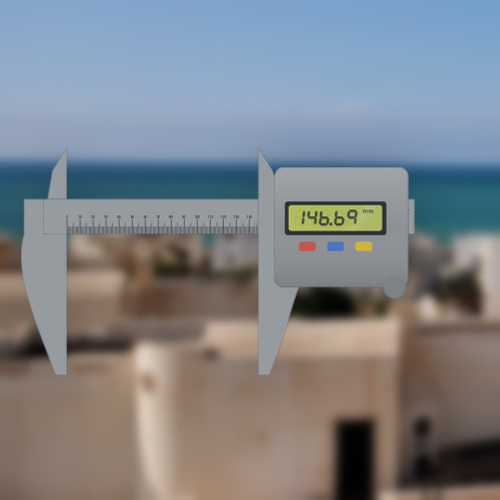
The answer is 146.69 mm
